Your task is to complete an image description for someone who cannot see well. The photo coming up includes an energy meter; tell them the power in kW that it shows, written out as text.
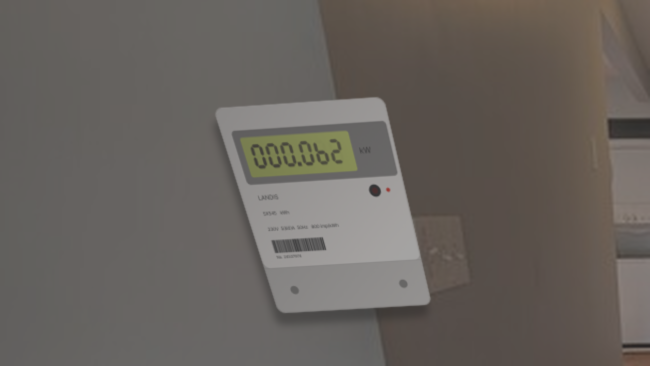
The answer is 0.062 kW
